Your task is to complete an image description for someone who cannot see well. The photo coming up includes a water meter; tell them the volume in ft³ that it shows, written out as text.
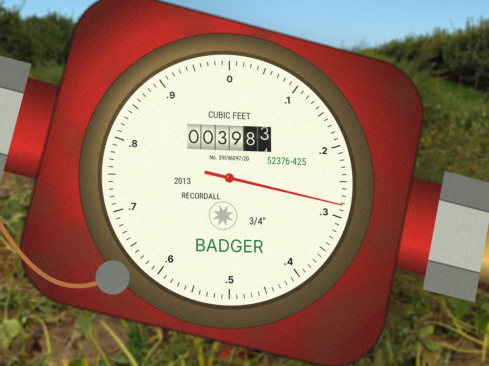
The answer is 3983.28 ft³
